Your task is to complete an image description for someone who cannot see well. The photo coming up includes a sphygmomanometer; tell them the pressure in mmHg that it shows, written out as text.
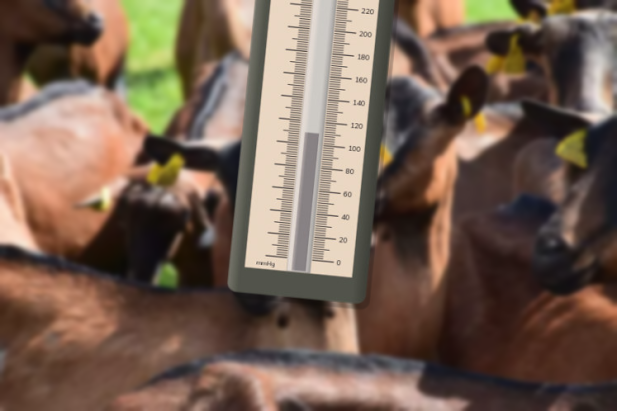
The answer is 110 mmHg
